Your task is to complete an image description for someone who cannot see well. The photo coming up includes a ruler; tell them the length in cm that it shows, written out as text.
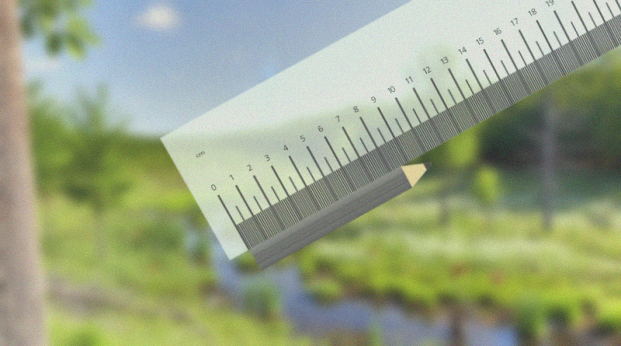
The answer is 10 cm
